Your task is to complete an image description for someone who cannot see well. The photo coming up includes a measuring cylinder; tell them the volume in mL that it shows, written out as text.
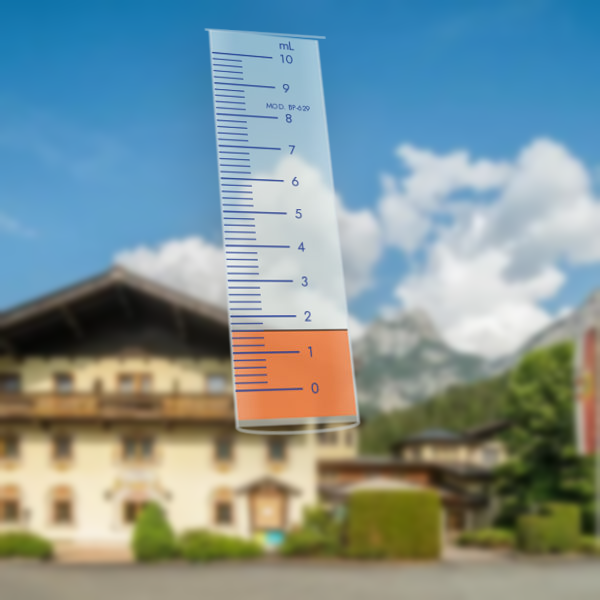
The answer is 1.6 mL
